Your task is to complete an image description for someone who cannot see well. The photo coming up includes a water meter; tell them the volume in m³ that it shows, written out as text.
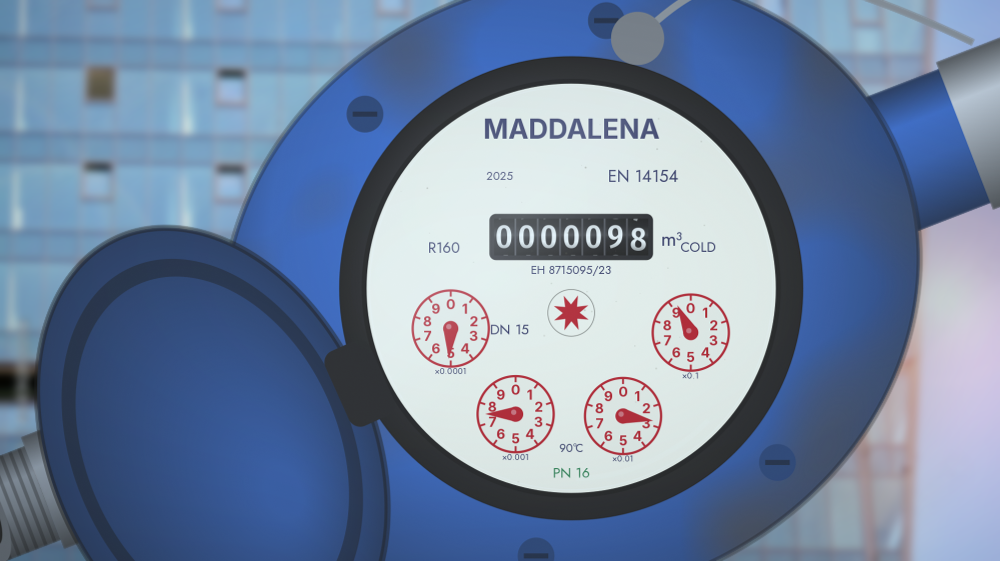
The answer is 97.9275 m³
